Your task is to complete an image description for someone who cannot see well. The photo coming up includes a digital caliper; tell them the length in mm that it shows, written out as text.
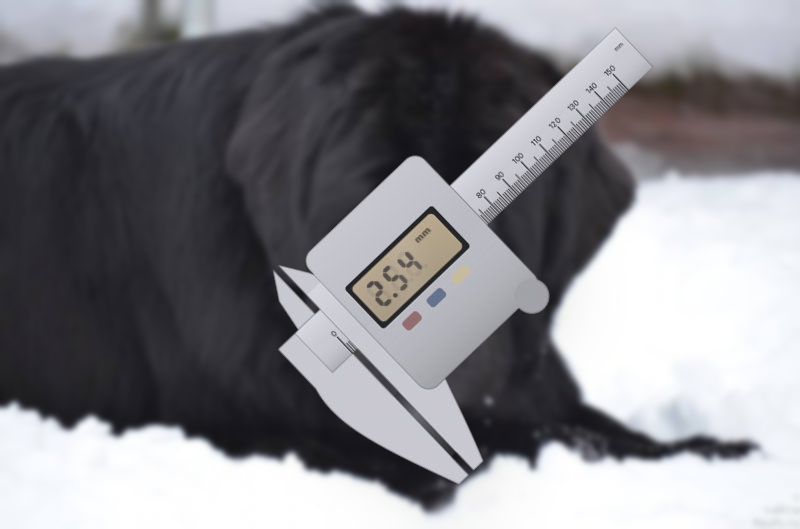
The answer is 2.54 mm
